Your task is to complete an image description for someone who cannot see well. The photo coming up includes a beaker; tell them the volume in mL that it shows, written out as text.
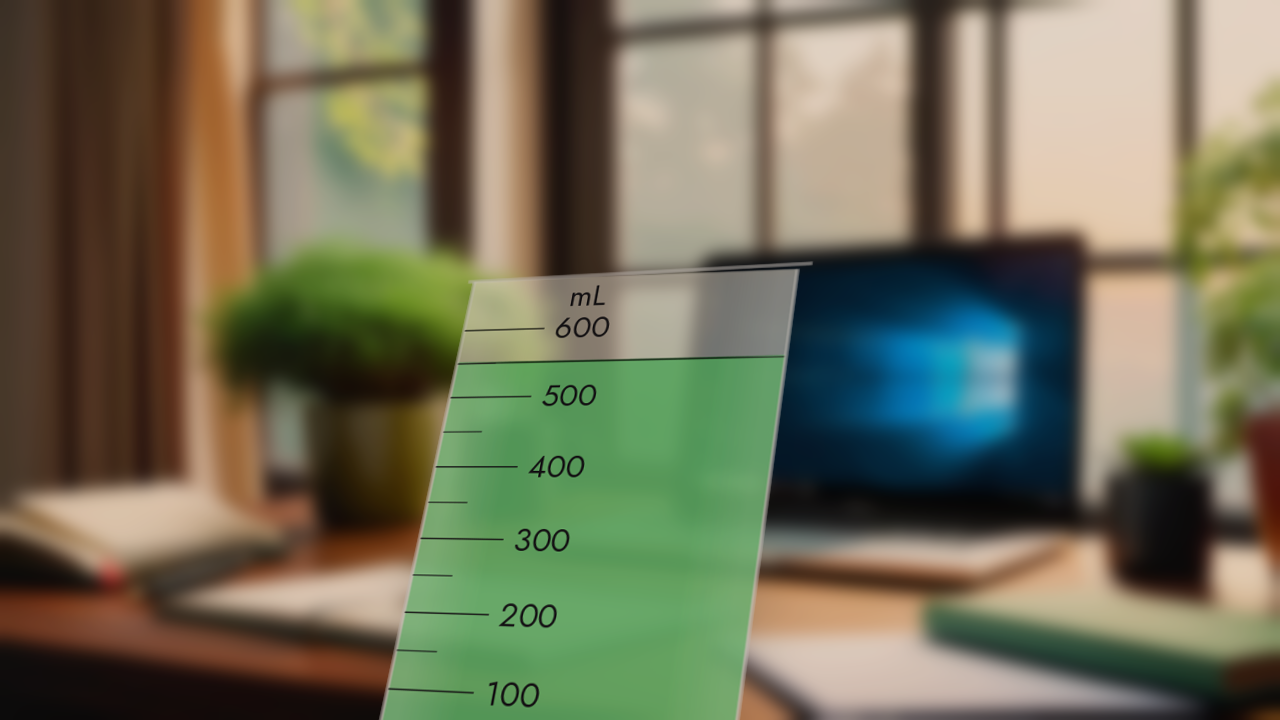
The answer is 550 mL
